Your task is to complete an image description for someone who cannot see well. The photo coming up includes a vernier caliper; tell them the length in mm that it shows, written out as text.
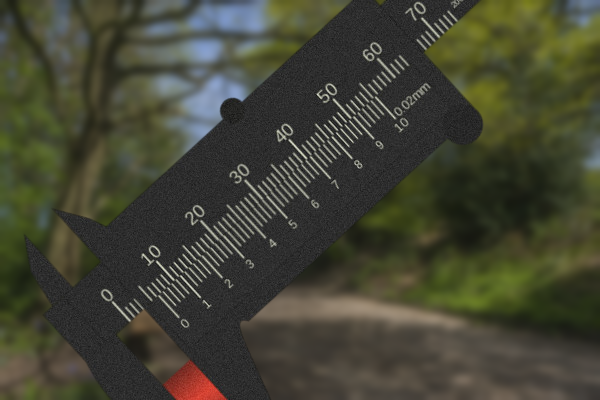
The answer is 6.4 mm
